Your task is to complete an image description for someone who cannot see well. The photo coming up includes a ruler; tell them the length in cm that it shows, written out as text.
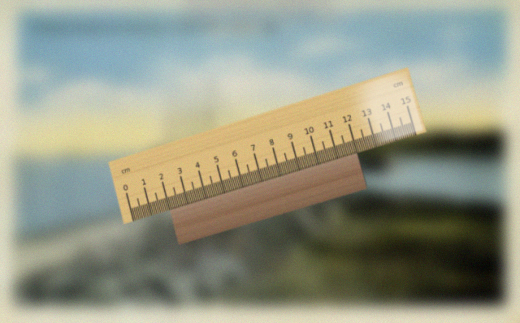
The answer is 10 cm
